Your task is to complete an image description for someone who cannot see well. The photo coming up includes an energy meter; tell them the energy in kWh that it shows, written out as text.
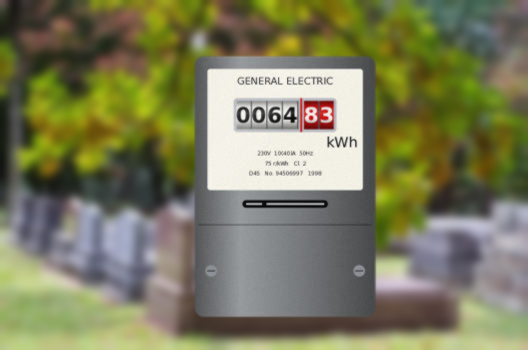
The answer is 64.83 kWh
